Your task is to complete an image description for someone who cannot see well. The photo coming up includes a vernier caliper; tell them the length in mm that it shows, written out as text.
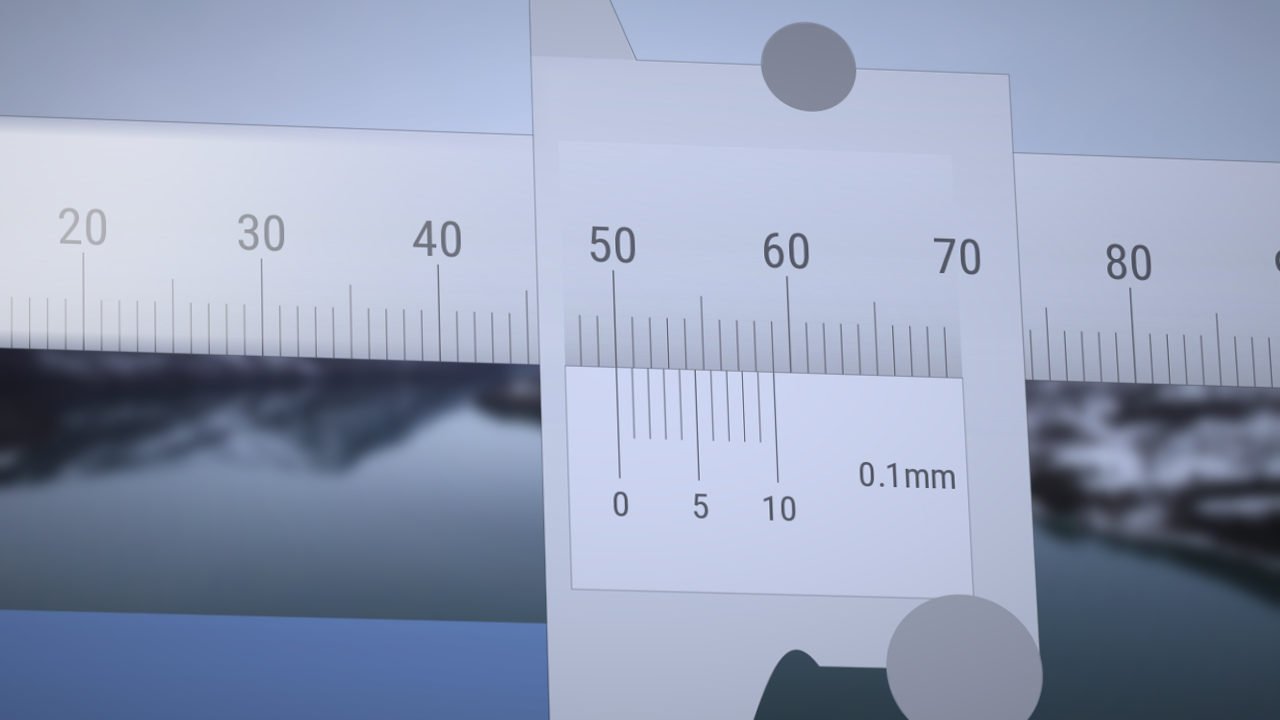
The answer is 50.0 mm
